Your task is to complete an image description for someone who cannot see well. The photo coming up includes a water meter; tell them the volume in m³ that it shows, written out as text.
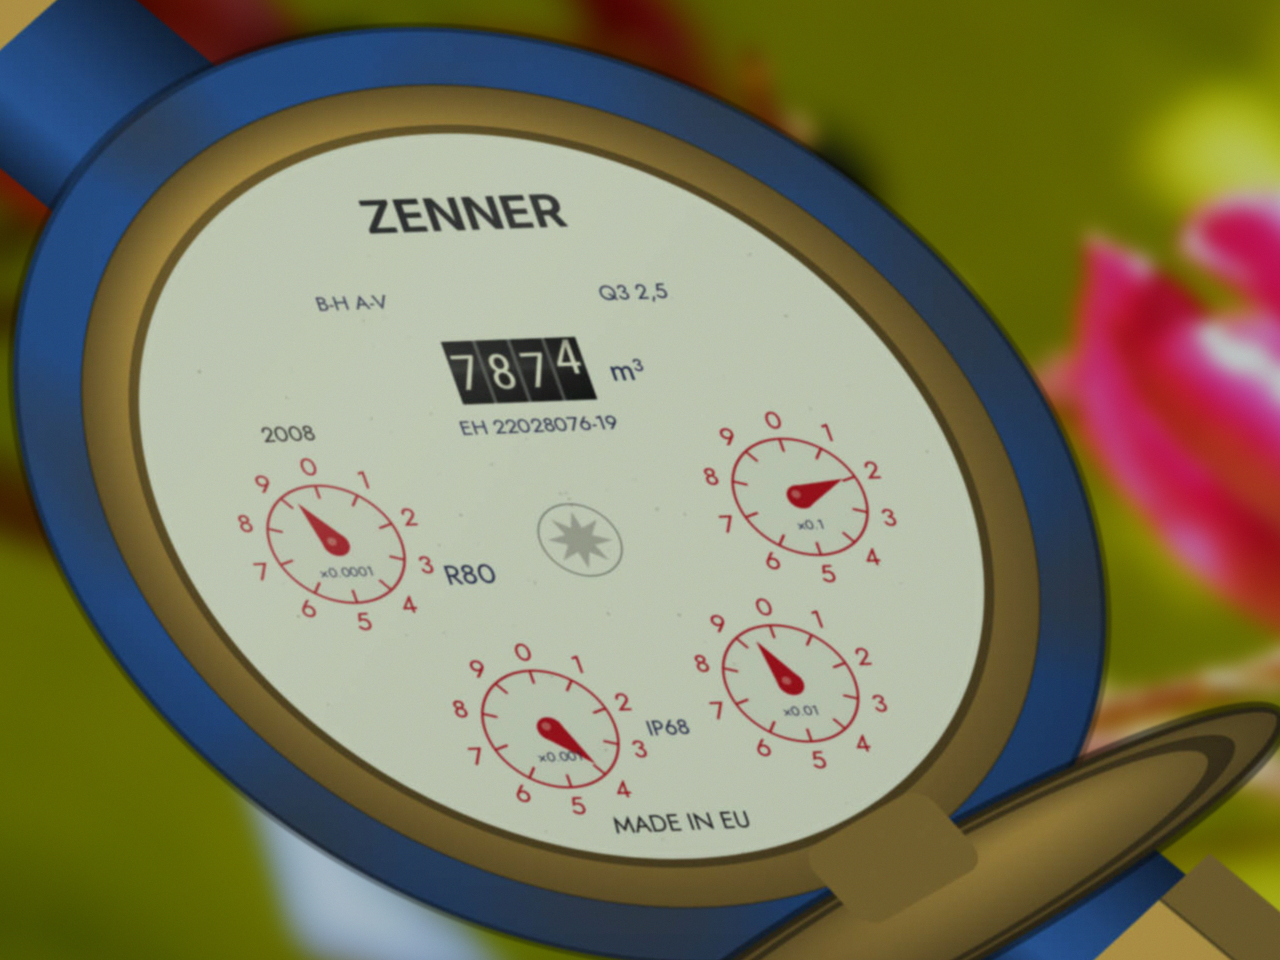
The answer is 7874.1939 m³
